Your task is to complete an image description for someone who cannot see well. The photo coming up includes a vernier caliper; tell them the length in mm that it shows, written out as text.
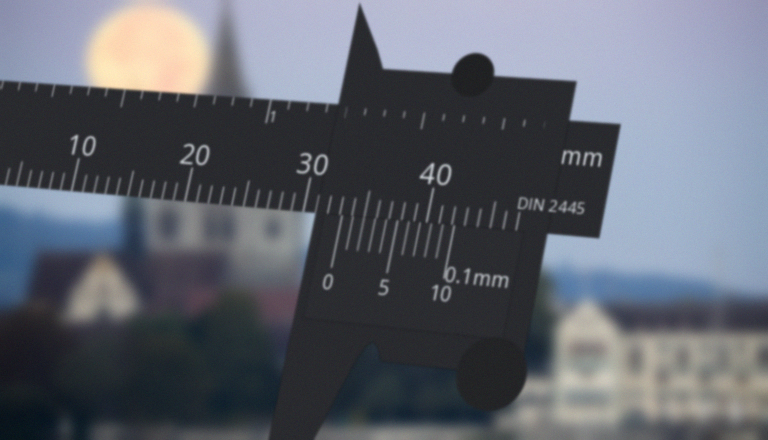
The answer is 33.2 mm
